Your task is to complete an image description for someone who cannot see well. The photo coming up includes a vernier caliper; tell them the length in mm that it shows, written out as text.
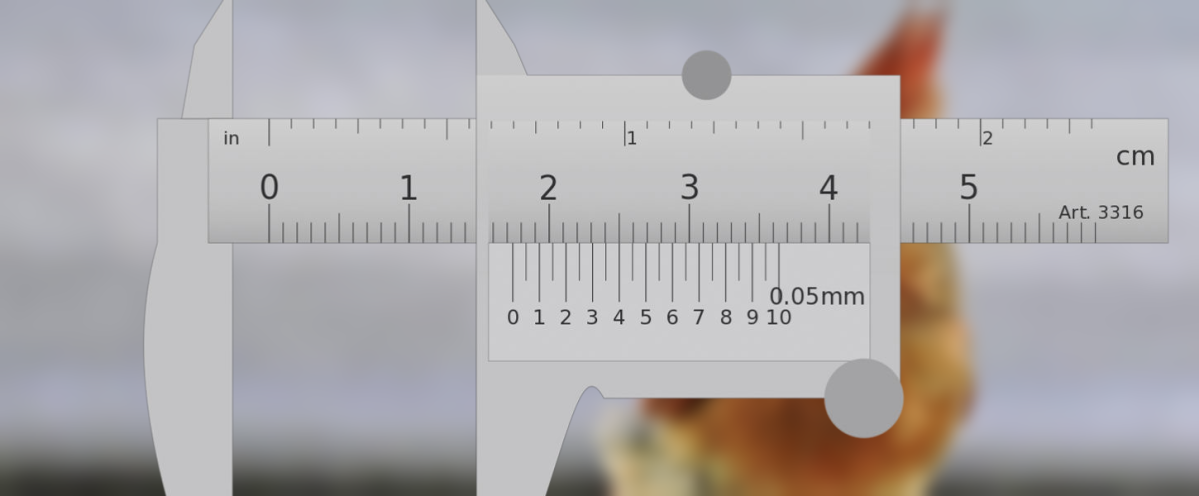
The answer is 17.4 mm
